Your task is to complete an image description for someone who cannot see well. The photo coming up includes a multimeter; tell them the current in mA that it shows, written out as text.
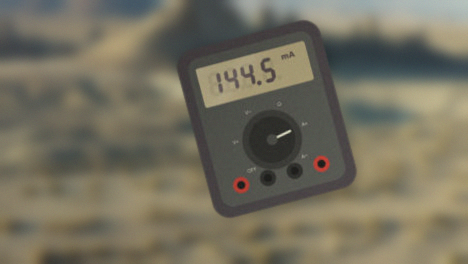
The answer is 144.5 mA
